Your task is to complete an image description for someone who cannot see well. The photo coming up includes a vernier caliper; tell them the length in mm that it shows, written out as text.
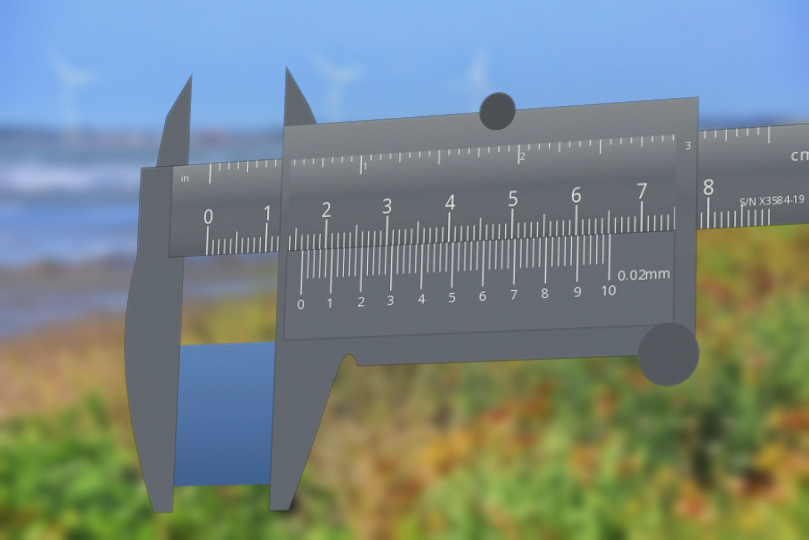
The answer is 16.2 mm
